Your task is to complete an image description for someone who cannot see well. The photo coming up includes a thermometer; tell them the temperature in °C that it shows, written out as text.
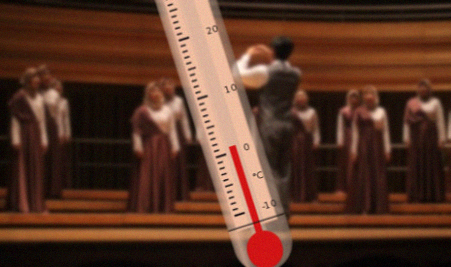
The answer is 1 °C
